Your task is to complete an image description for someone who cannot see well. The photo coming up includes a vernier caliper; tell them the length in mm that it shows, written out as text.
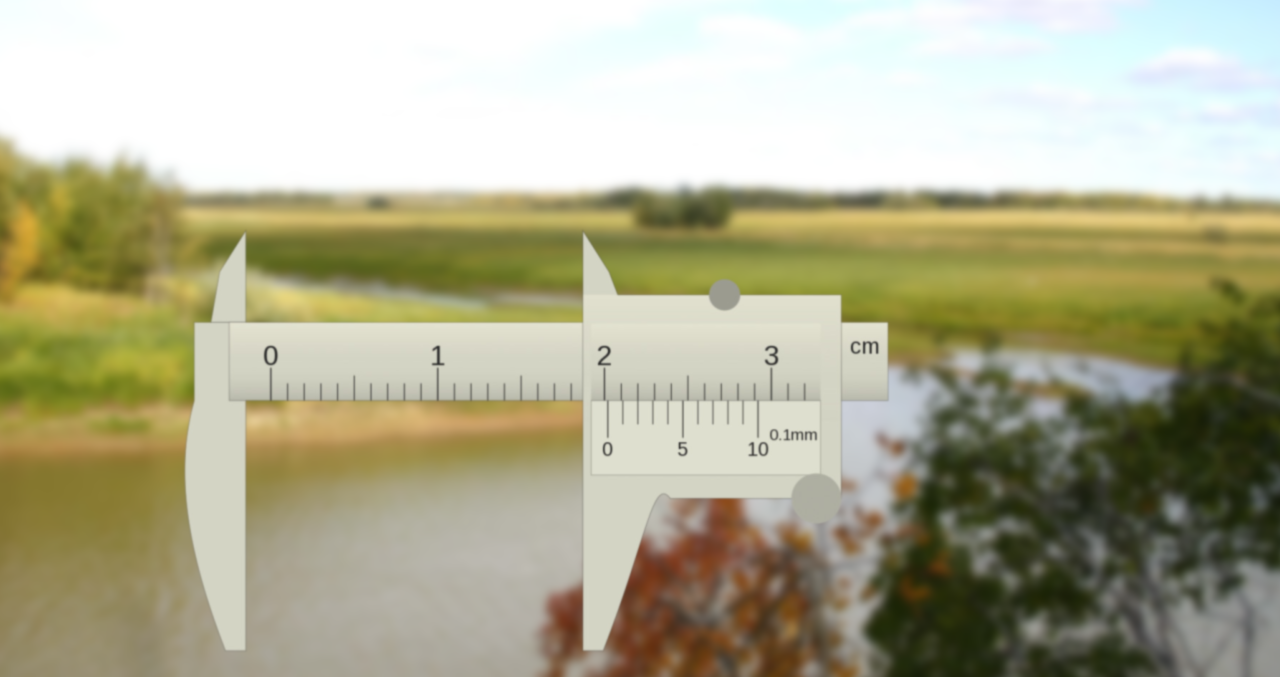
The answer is 20.2 mm
